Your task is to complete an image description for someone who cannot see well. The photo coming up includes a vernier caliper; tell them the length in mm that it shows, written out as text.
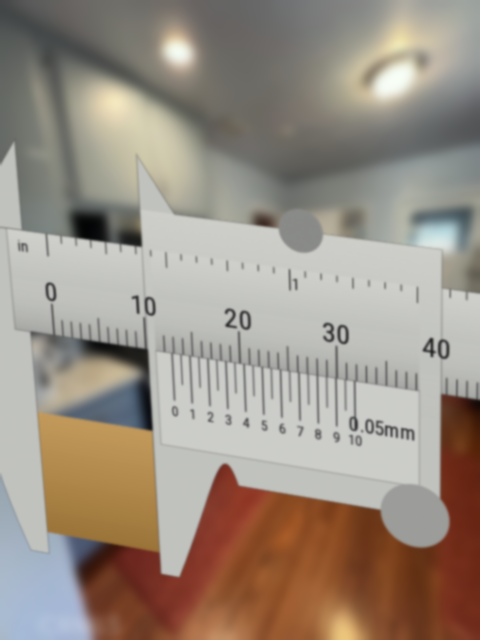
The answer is 12.8 mm
